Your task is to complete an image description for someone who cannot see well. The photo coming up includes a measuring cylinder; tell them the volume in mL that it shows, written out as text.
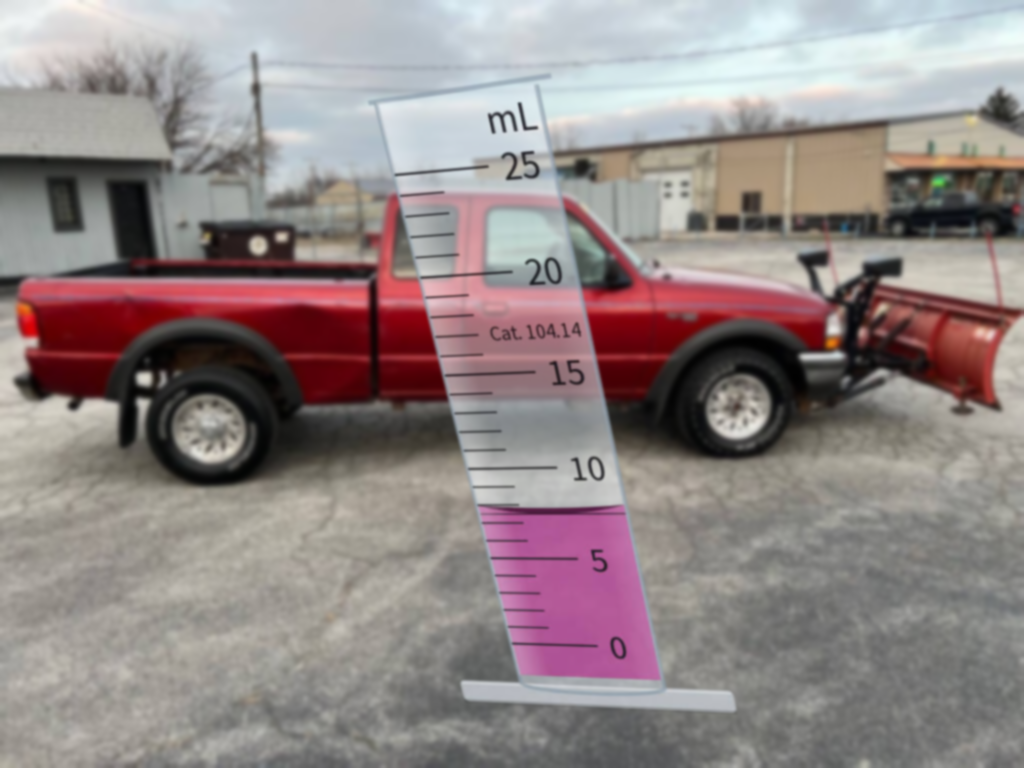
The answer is 7.5 mL
